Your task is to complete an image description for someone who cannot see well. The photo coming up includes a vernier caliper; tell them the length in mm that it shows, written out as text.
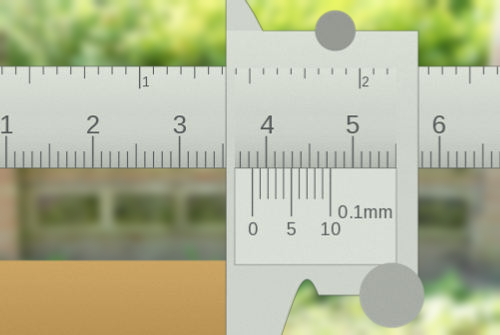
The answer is 38.4 mm
